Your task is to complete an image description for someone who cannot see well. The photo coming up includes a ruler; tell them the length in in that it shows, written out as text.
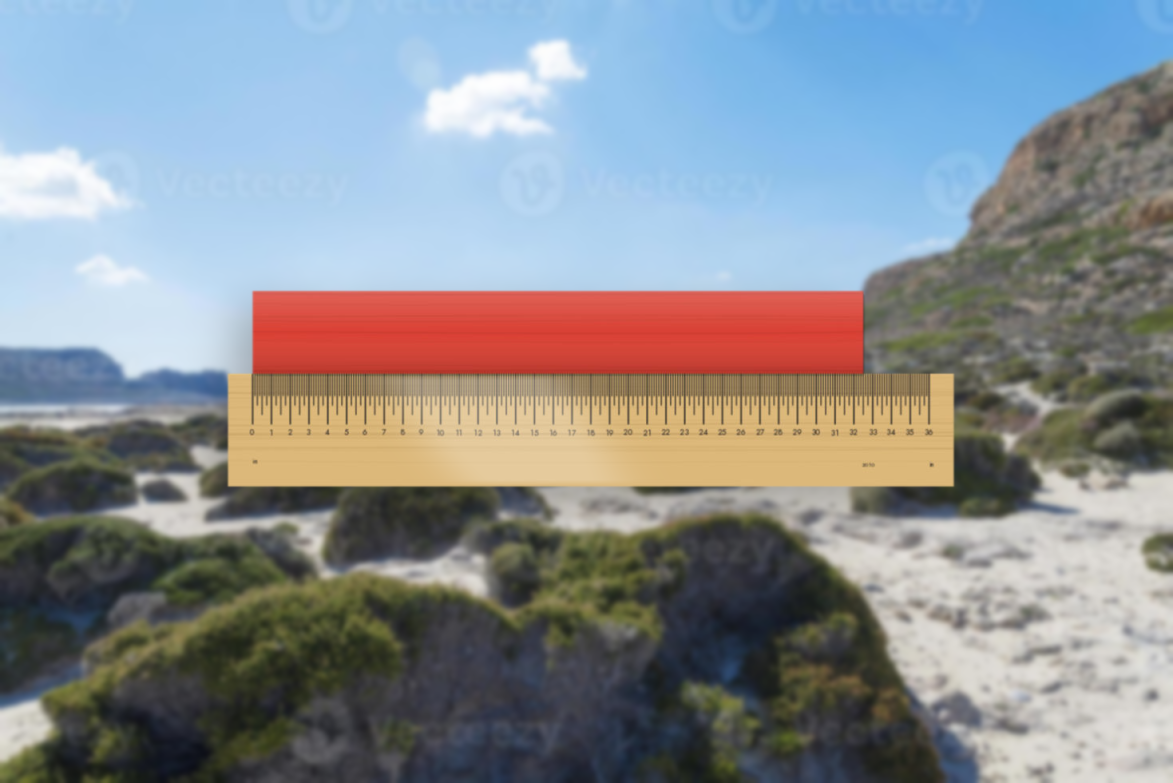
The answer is 32.5 in
